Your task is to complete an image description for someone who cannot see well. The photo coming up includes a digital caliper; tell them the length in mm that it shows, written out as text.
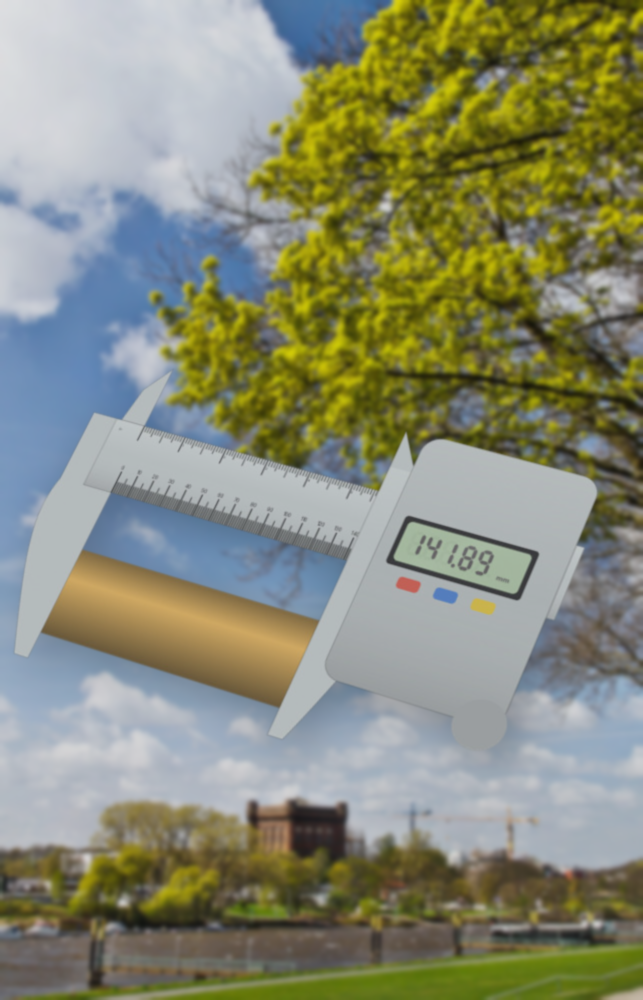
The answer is 141.89 mm
